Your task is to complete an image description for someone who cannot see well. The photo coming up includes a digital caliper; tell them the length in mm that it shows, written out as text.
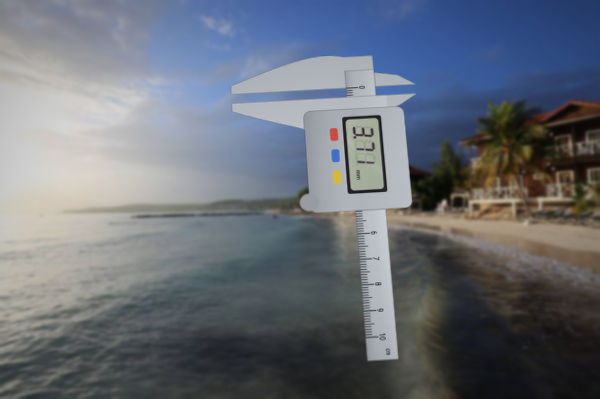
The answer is 3.71 mm
